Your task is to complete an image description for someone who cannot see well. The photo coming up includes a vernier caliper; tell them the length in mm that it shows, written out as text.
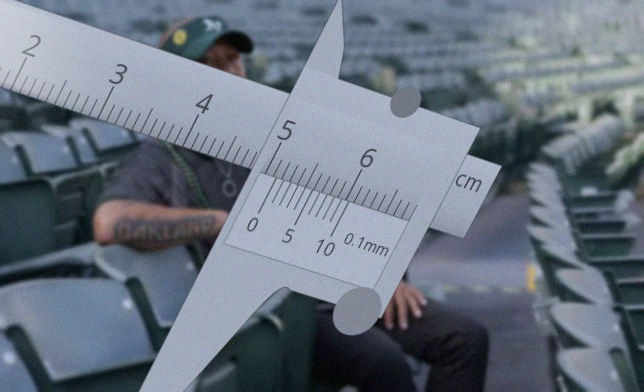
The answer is 51.4 mm
